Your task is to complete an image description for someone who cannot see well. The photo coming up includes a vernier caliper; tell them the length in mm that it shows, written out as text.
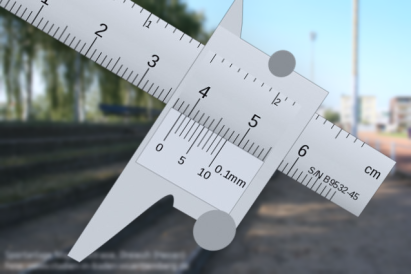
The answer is 38.8 mm
